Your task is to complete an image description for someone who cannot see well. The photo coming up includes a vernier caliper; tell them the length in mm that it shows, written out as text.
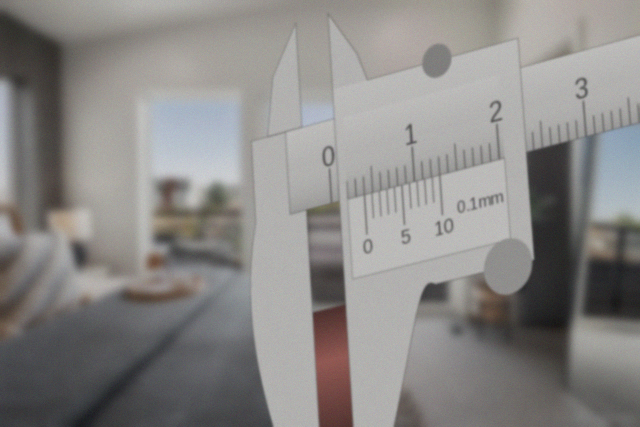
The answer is 4.0 mm
